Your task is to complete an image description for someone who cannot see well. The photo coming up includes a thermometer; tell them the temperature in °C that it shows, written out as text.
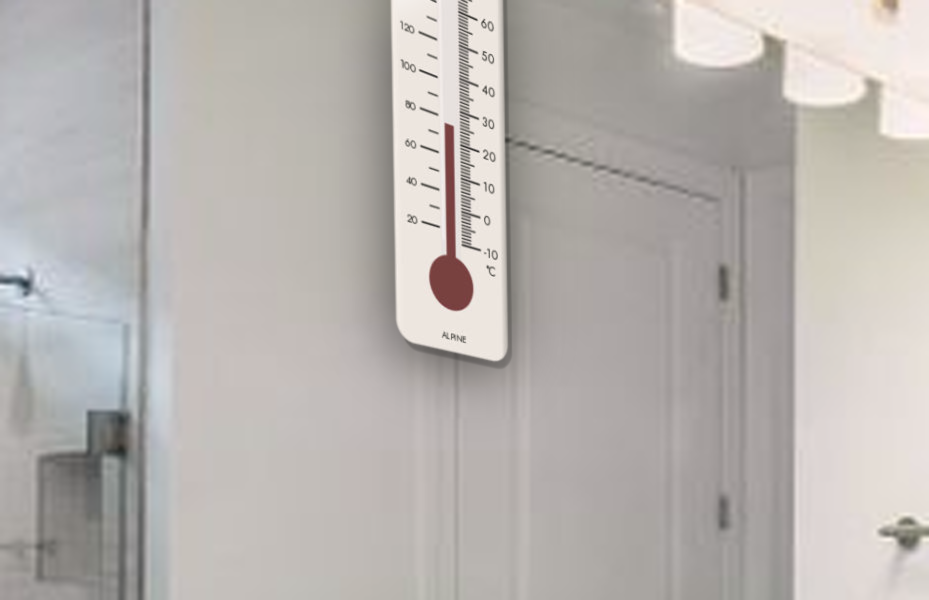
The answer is 25 °C
